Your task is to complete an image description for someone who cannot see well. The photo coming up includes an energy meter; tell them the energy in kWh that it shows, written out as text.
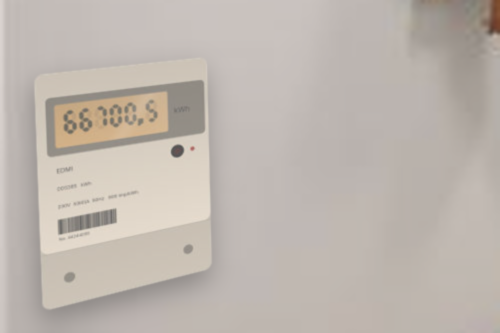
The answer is 66700.5 kWh
